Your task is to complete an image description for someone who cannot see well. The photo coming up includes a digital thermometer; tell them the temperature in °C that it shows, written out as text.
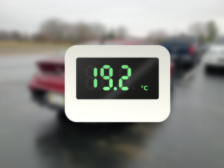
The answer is 19.2 °C
